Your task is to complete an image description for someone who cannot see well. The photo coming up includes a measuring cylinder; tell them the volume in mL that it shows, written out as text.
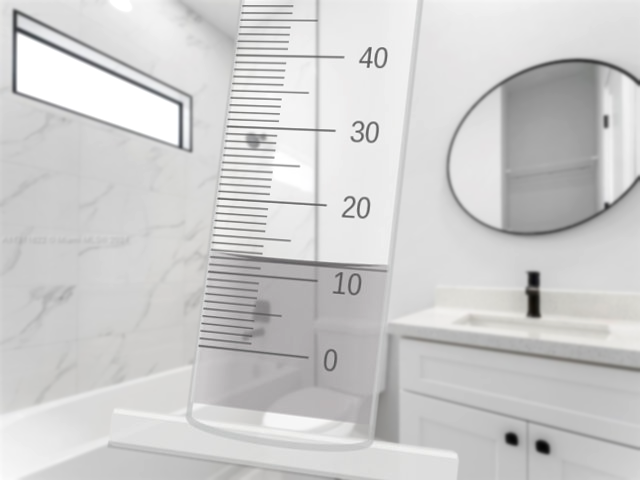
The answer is 12 mL
